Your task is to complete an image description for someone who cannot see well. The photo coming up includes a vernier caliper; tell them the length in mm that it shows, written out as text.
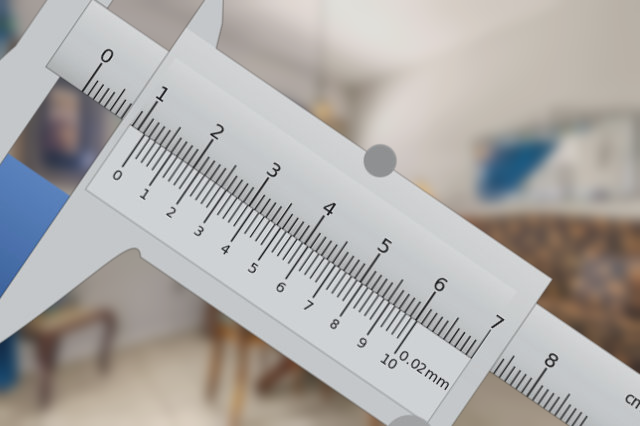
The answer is 11.2 mm
